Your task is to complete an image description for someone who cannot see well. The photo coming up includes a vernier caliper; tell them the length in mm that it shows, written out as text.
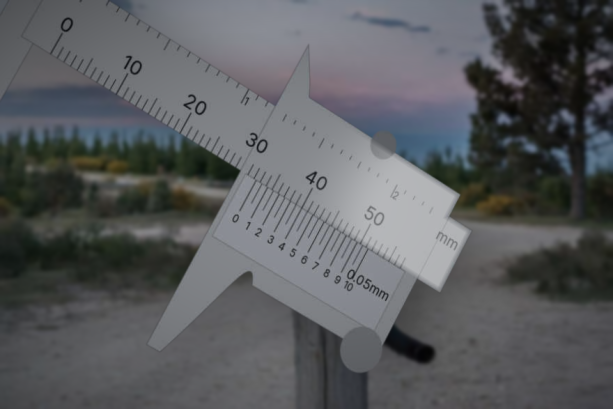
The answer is 32.4 mm
